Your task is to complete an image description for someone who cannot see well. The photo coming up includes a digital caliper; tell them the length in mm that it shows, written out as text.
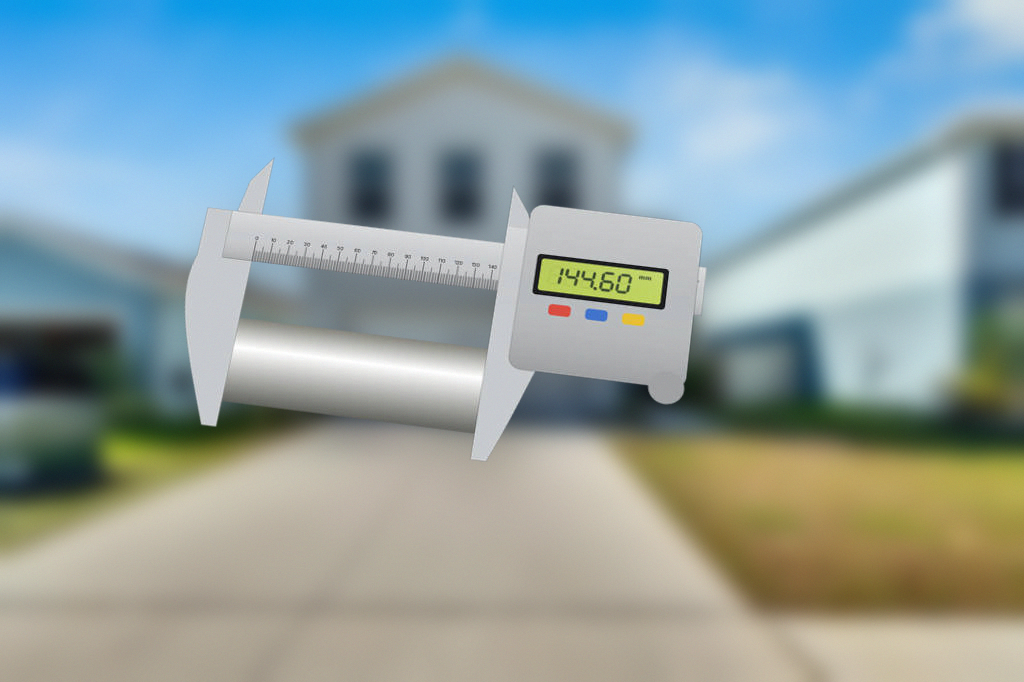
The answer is 144.60 mm
